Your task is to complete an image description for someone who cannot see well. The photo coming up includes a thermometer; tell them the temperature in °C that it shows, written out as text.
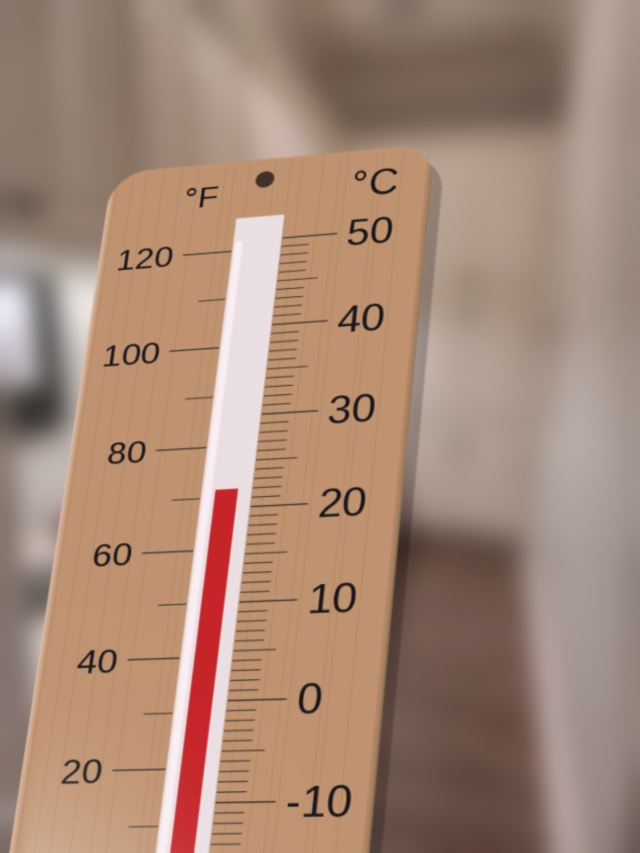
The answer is 22 °C
